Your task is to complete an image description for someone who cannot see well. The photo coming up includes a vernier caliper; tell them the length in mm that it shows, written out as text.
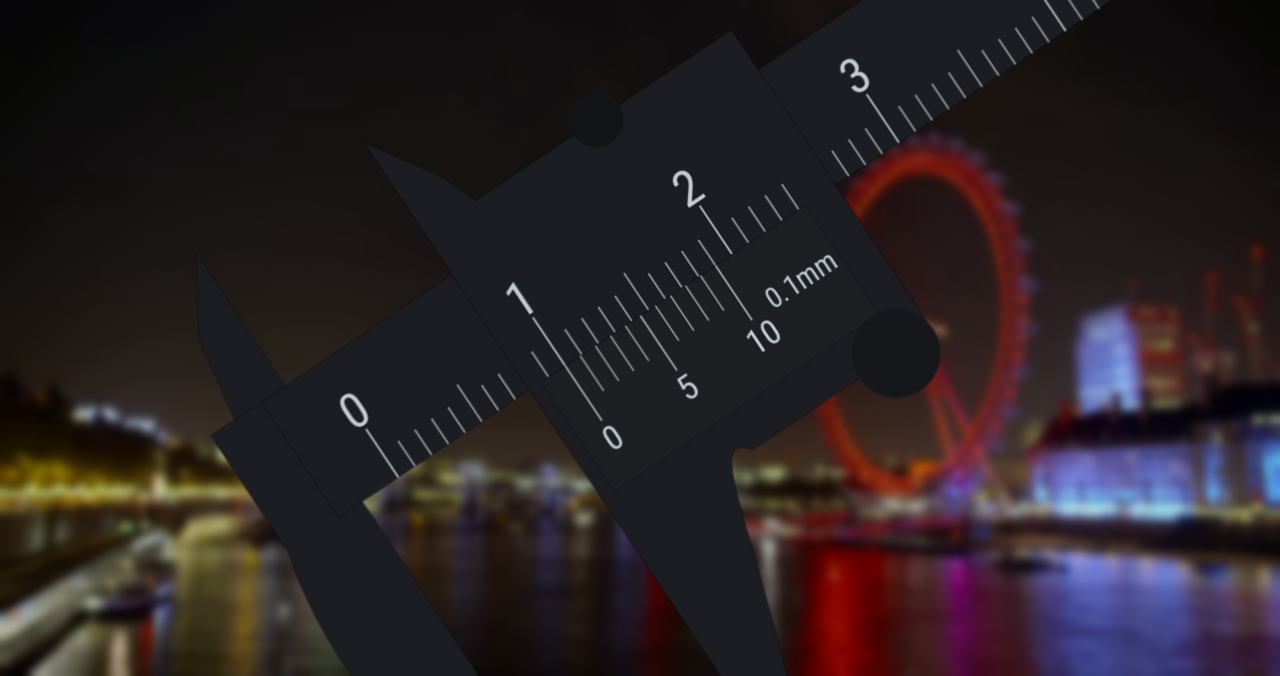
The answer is 10.0 mm
